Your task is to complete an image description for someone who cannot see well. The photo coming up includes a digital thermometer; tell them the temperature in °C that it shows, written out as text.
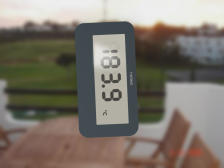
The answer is 183.9 °C
